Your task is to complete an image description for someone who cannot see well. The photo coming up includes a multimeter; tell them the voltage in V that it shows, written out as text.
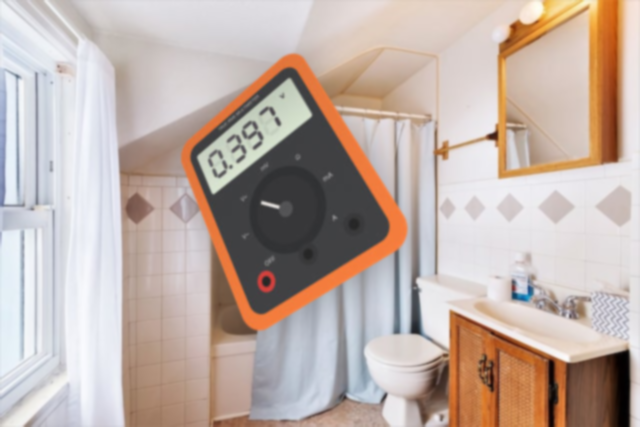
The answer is 0.397 V
